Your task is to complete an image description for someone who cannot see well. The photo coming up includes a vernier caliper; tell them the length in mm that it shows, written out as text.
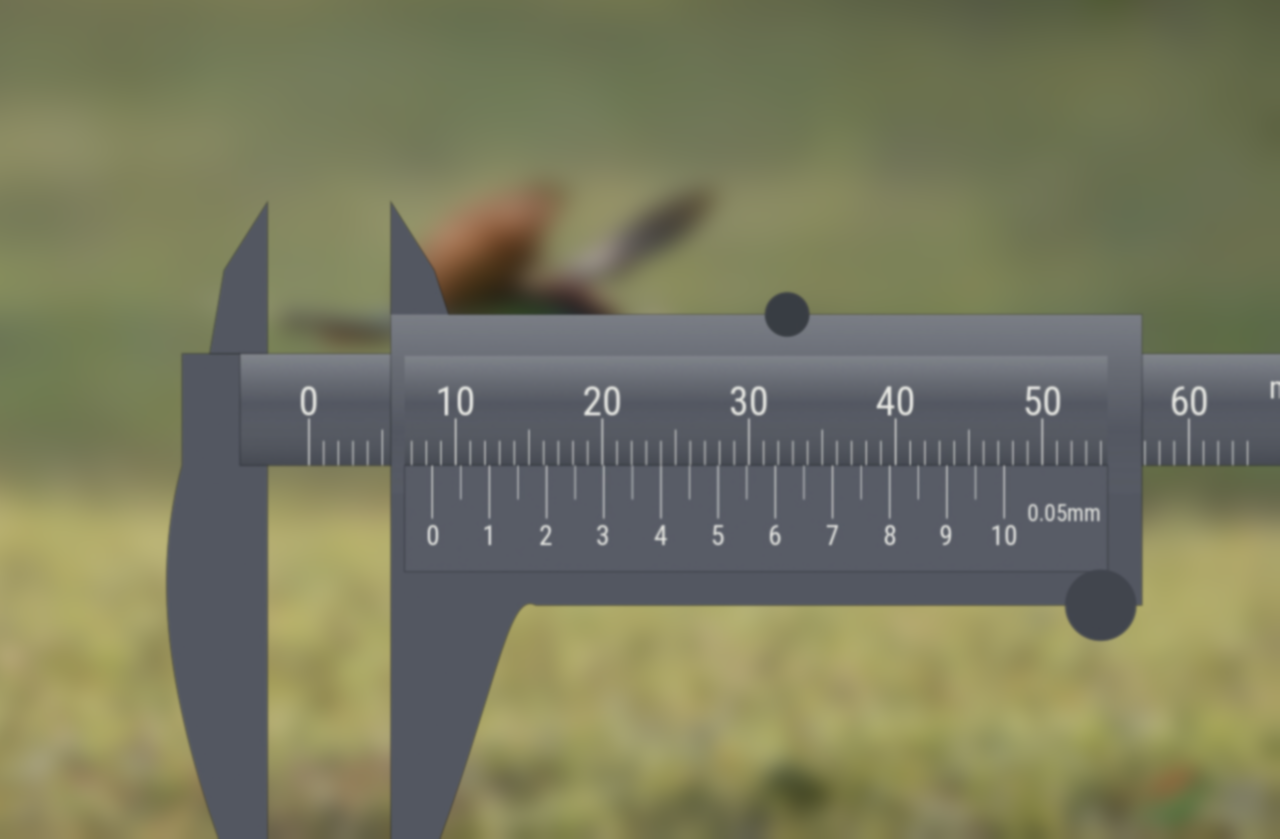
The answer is 8.4 mm
